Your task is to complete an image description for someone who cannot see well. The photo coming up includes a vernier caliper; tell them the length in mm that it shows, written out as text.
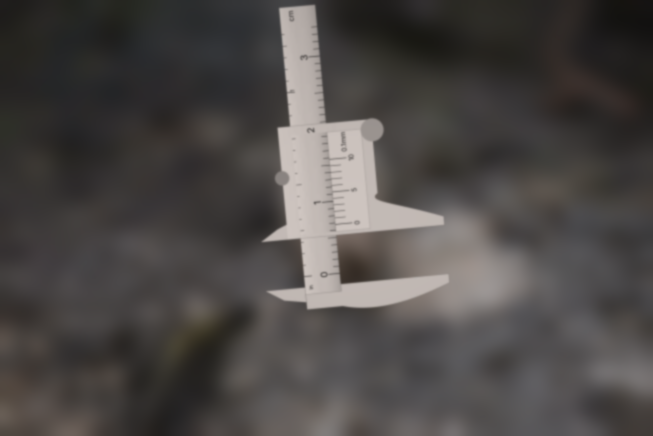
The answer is 6.8 mm
